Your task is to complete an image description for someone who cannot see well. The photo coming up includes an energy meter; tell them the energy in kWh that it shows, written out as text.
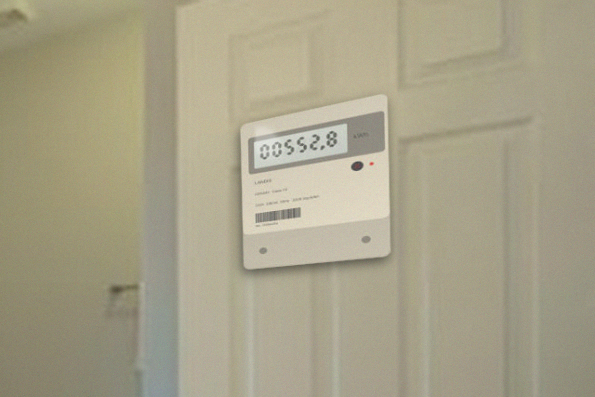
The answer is 552.8 kWh
